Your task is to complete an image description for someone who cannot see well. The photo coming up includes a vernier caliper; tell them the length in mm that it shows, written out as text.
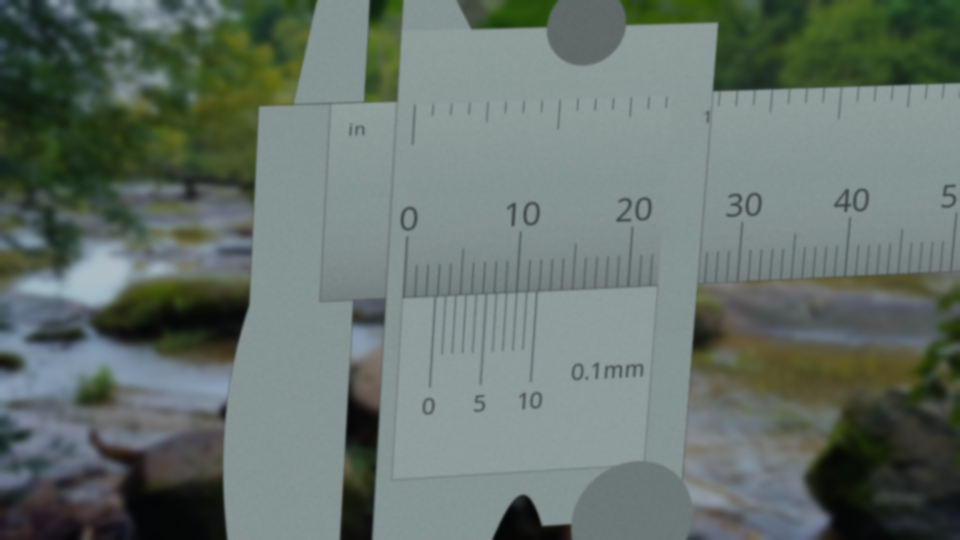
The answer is 2.8 mm
